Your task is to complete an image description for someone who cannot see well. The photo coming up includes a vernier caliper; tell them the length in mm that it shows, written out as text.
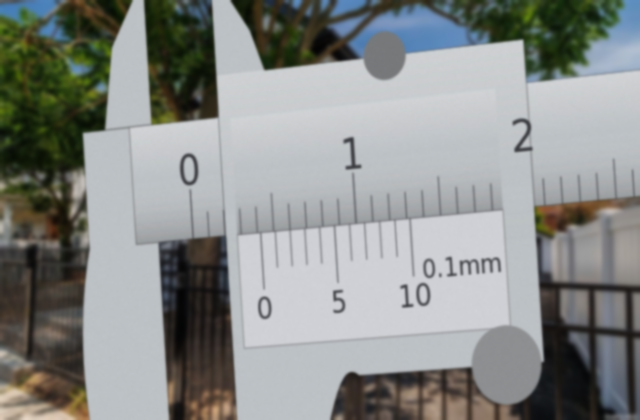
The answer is 4.2 mm
